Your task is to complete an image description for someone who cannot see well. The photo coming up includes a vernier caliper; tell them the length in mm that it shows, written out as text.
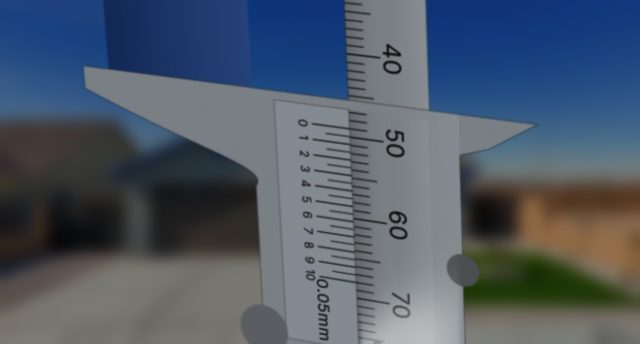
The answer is 49.0 mm
